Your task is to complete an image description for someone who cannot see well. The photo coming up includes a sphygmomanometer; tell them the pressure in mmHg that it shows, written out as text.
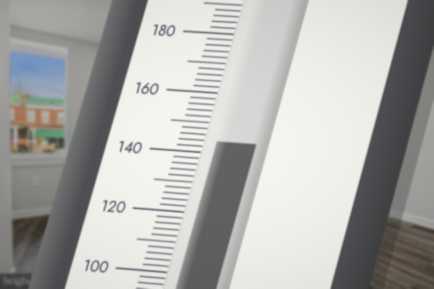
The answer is 144 mmHg
